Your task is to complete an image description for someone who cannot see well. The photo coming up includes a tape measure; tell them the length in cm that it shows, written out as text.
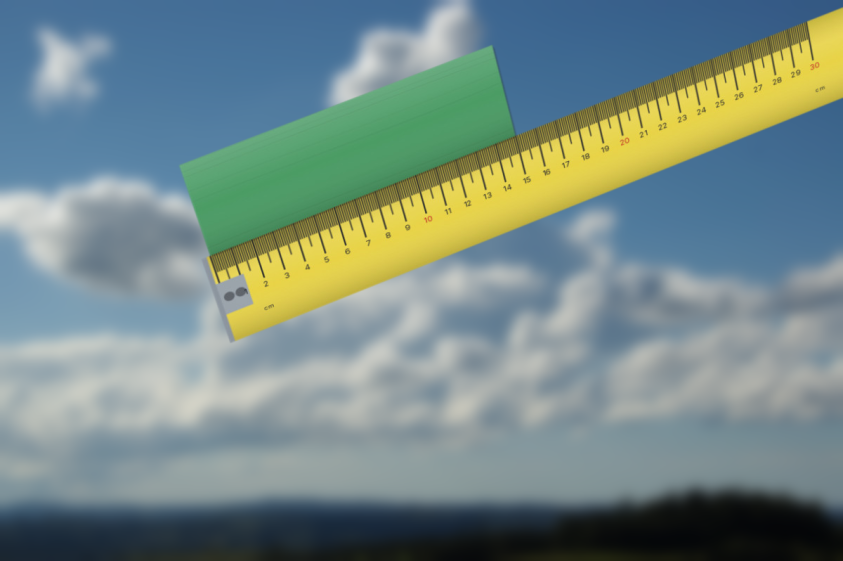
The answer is 15 cm
